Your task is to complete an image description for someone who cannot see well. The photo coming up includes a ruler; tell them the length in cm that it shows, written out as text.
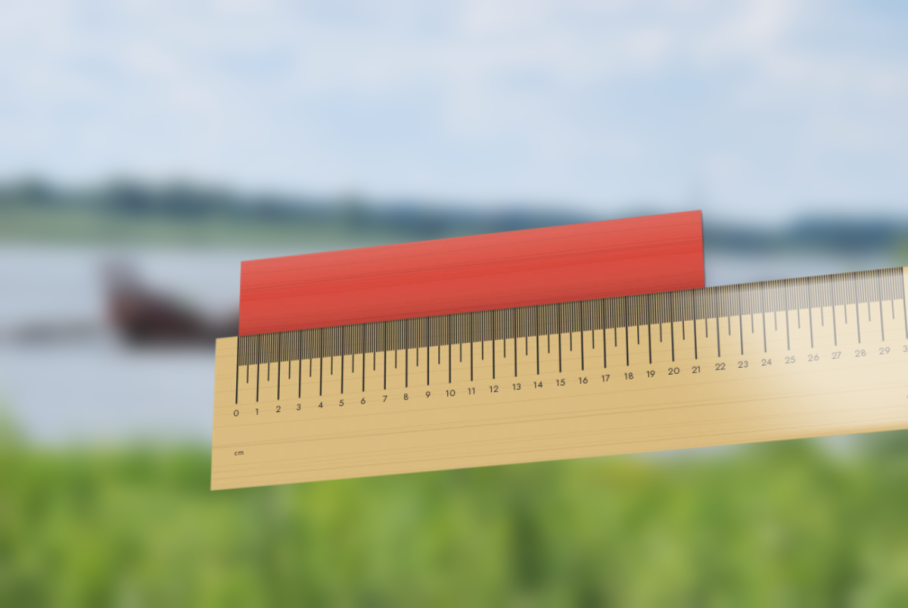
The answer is 21.5 cm
